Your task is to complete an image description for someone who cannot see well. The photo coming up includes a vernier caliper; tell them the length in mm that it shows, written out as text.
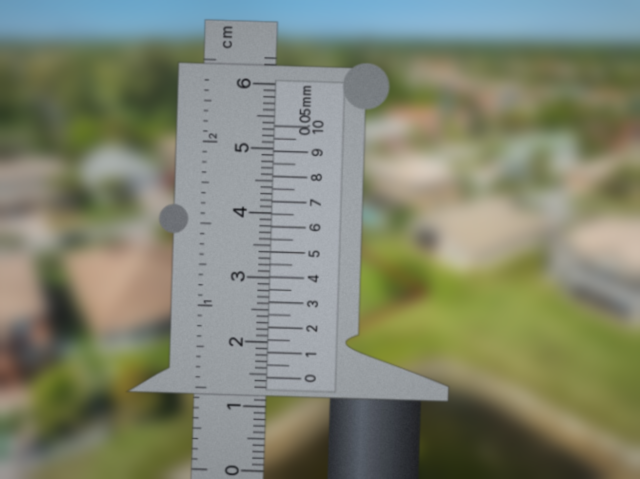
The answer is 14.5 mm
